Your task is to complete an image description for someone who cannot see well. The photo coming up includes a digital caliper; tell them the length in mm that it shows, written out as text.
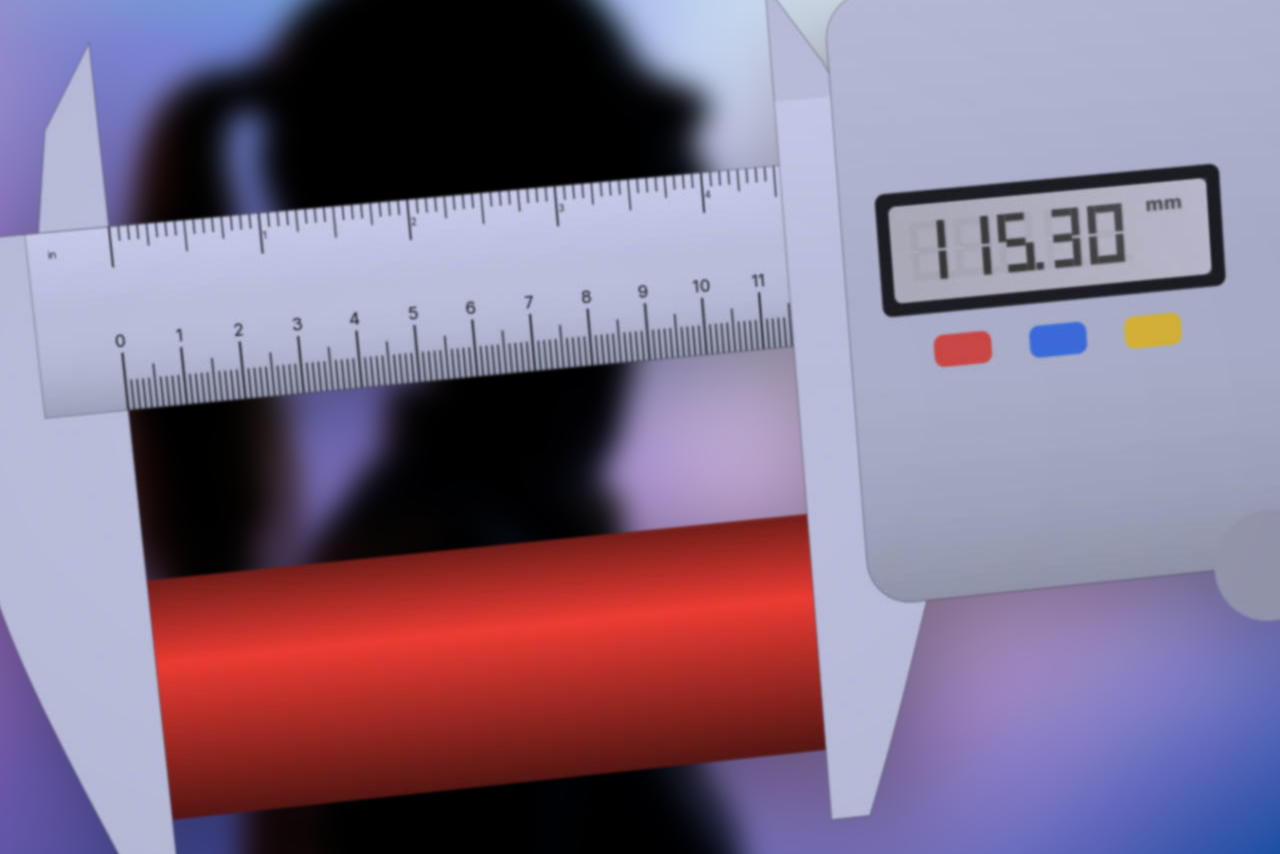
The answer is 115.30 mm
